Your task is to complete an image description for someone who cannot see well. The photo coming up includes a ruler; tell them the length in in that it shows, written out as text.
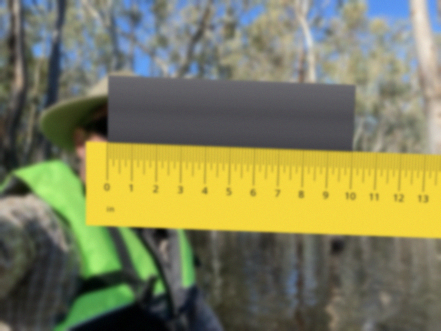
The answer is 10 in
